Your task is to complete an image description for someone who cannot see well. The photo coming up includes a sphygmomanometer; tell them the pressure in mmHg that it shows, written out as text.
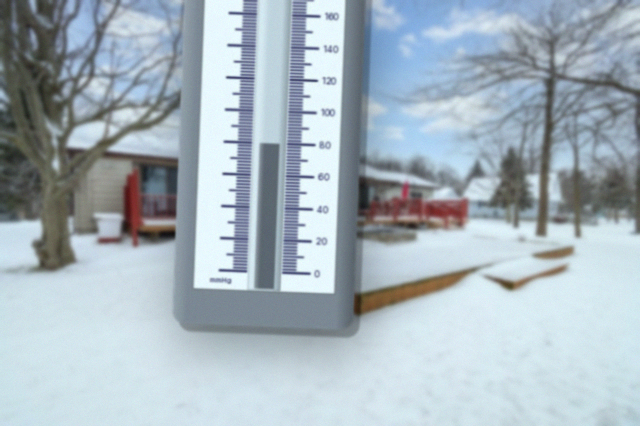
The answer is 80 mmHg
